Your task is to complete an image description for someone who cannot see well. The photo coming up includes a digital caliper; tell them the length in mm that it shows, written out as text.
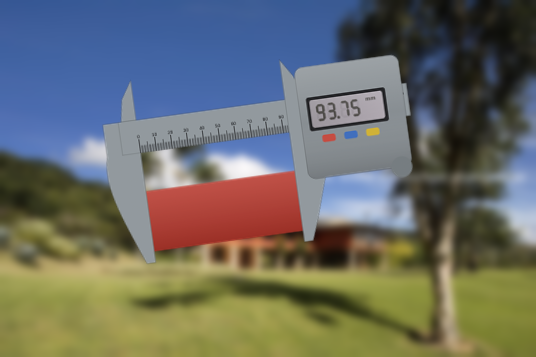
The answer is 93.75 mm
